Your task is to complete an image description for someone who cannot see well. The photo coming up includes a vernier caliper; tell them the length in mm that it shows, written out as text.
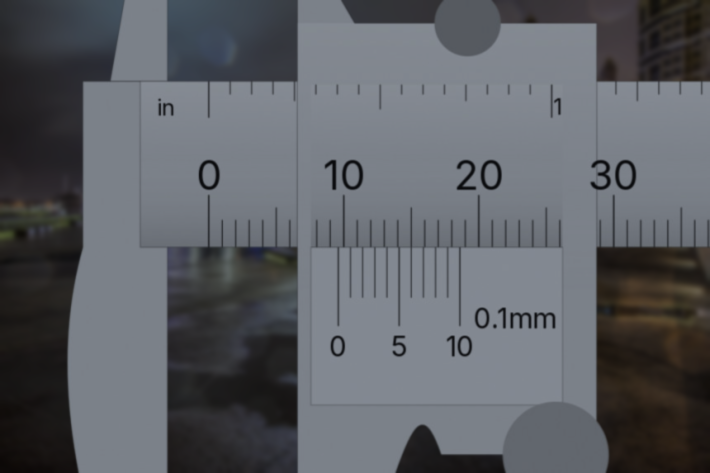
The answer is 9.6 mm
